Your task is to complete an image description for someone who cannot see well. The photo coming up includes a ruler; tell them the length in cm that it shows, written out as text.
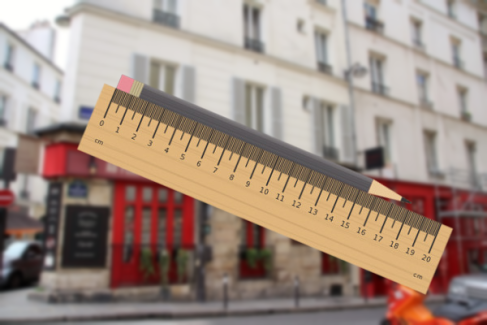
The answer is 18 cm
